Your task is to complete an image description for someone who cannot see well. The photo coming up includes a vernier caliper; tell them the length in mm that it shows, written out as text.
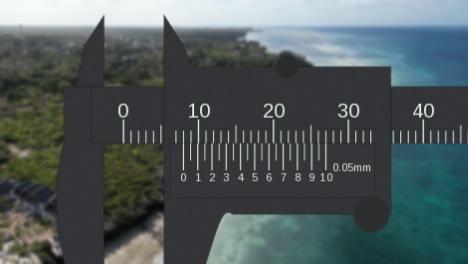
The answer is 8.0 mm
